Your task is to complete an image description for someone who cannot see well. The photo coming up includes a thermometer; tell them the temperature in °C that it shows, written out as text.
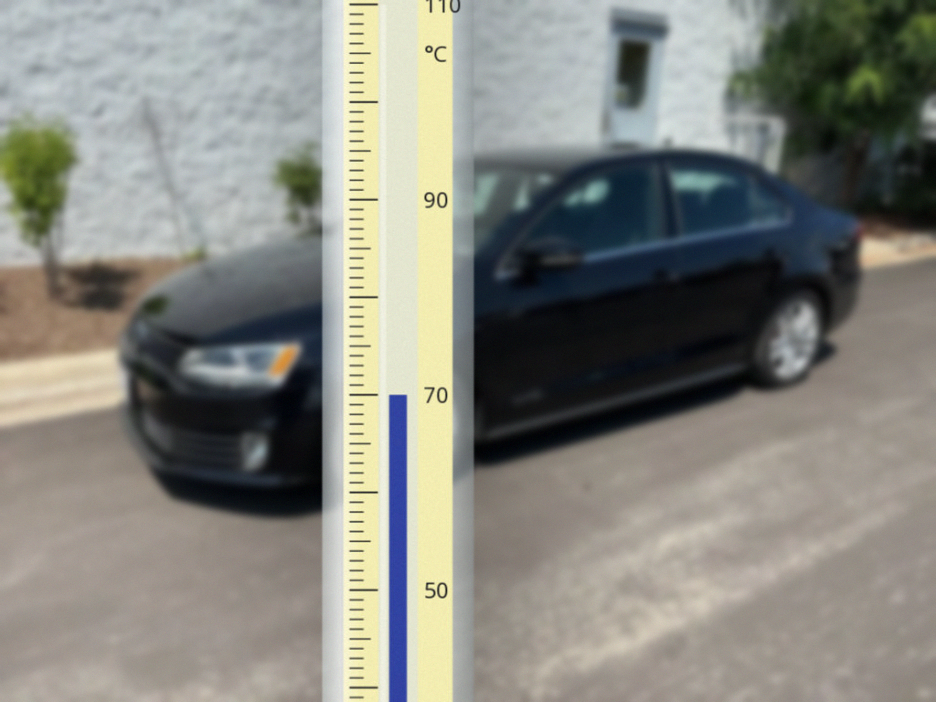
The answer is 70 °C
